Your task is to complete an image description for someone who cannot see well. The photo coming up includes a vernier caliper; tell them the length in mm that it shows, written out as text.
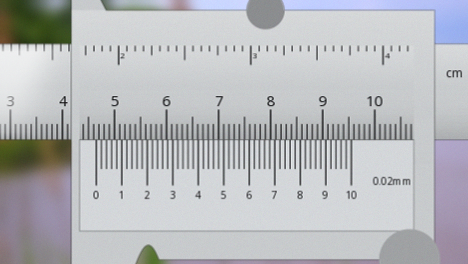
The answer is 46.5 mm
